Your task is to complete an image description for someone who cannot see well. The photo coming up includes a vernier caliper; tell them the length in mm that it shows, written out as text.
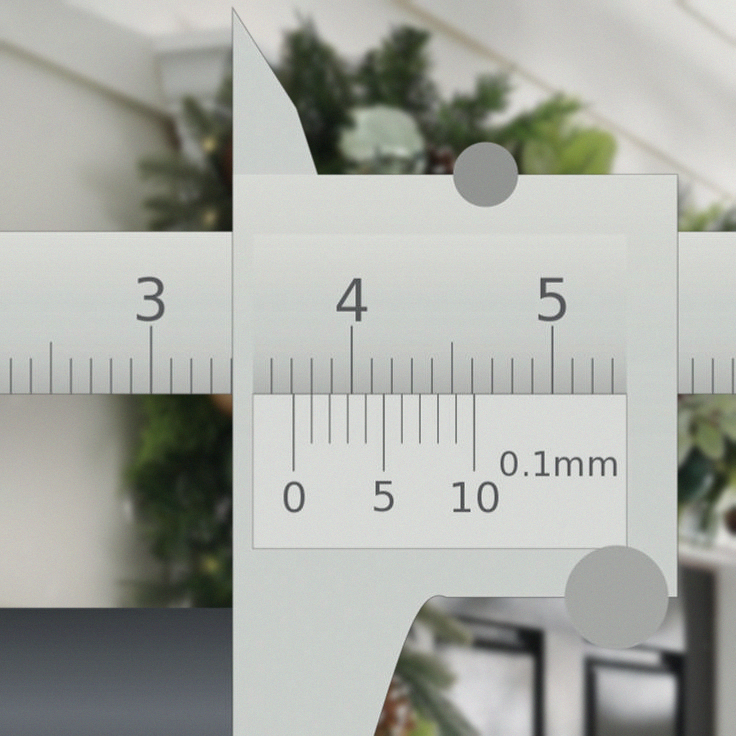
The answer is 37.1 mm
